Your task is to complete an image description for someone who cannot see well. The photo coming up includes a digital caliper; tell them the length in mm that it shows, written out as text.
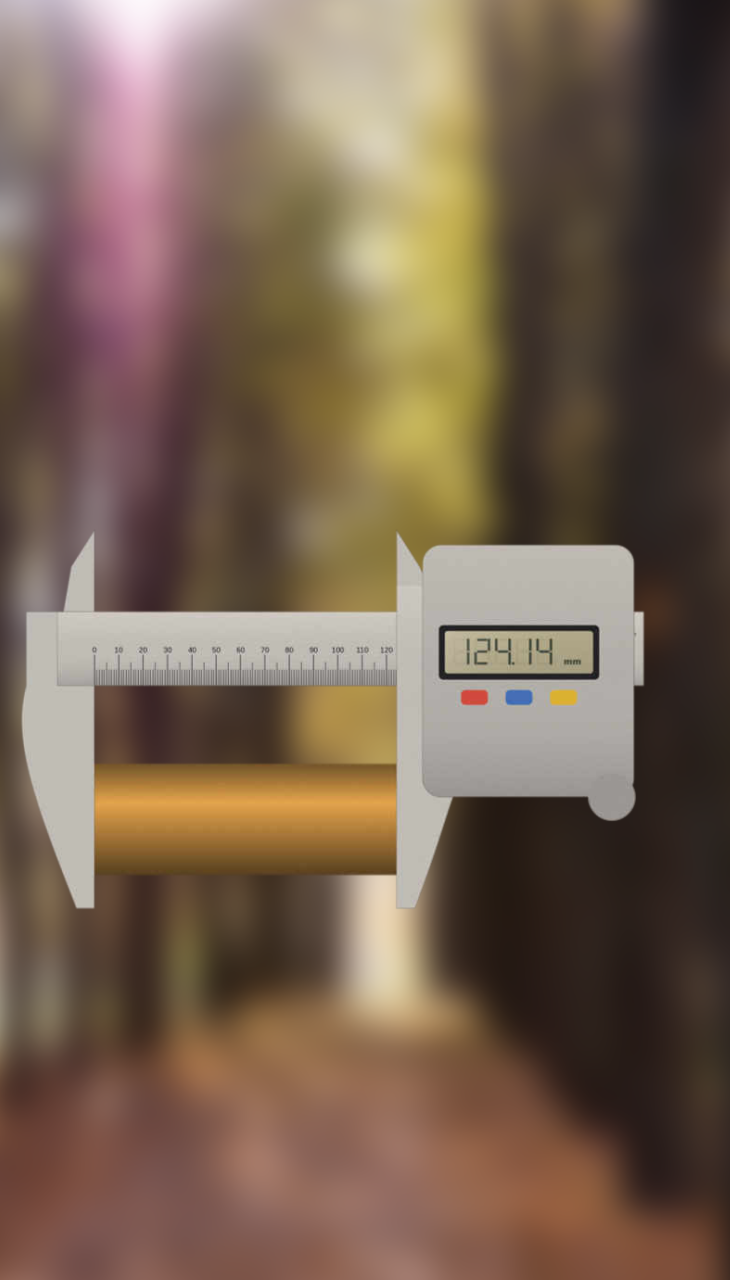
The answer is 124.14 mm
